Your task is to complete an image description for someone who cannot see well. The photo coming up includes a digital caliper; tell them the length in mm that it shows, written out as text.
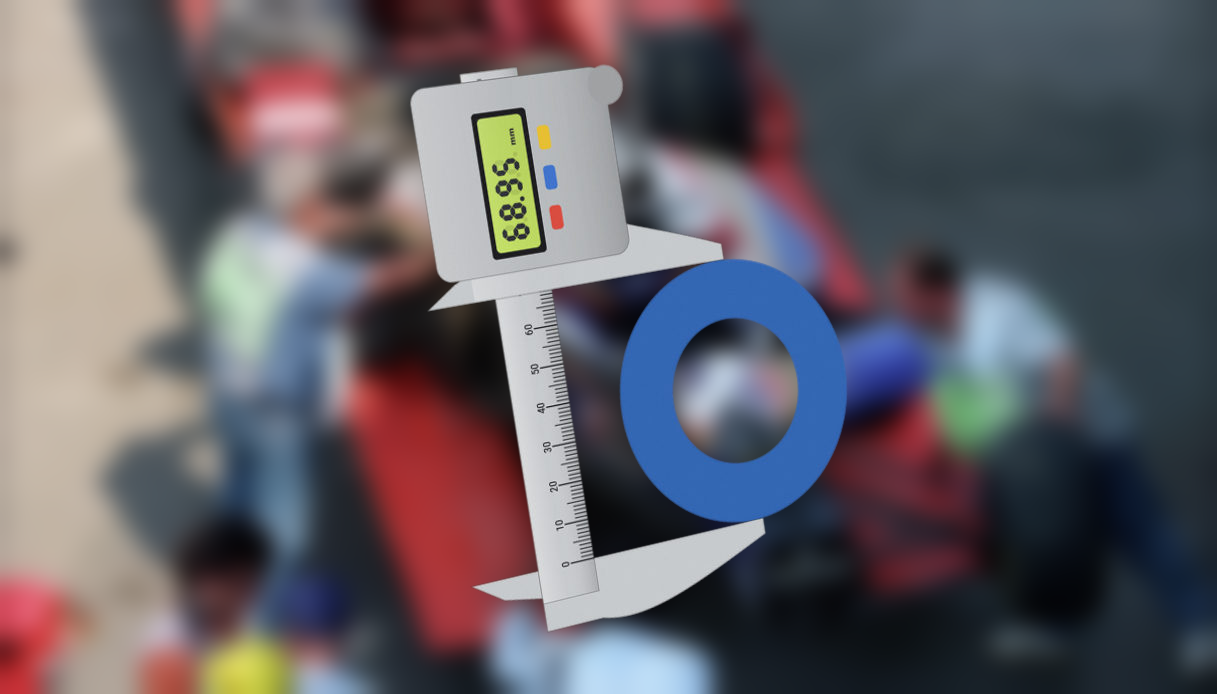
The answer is 68.95 mm
